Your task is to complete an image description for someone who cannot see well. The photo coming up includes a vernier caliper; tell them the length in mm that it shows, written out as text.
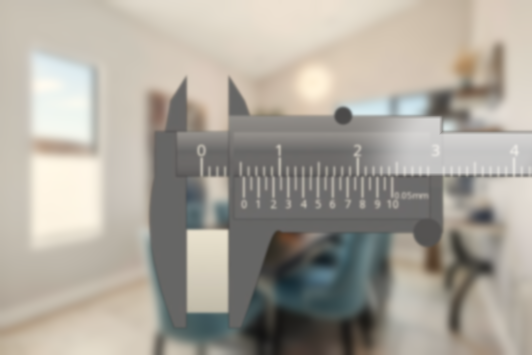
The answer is 5.4 mm
